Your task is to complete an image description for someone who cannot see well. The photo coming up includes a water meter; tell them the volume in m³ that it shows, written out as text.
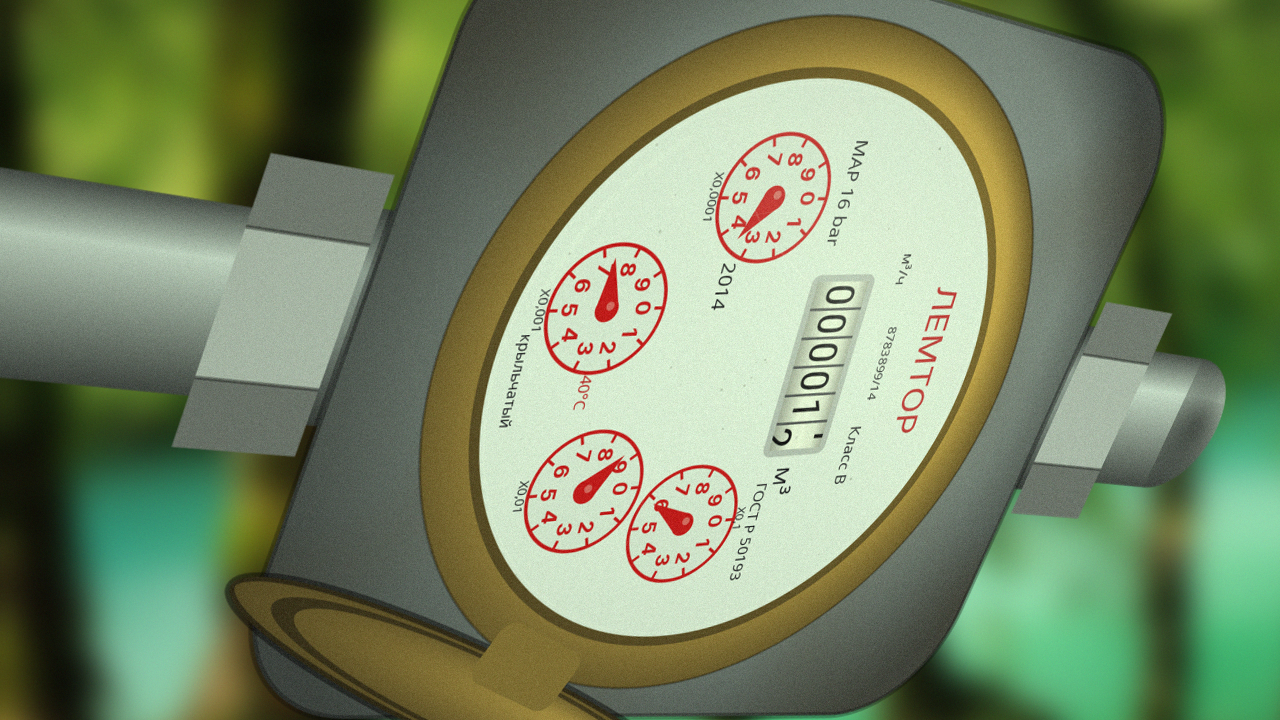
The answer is 11.5873 m³
